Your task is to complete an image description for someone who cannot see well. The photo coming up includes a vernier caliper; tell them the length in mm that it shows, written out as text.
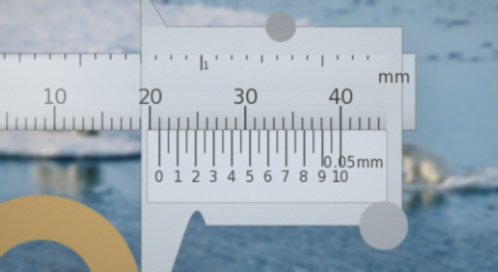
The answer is 21.0 mm
